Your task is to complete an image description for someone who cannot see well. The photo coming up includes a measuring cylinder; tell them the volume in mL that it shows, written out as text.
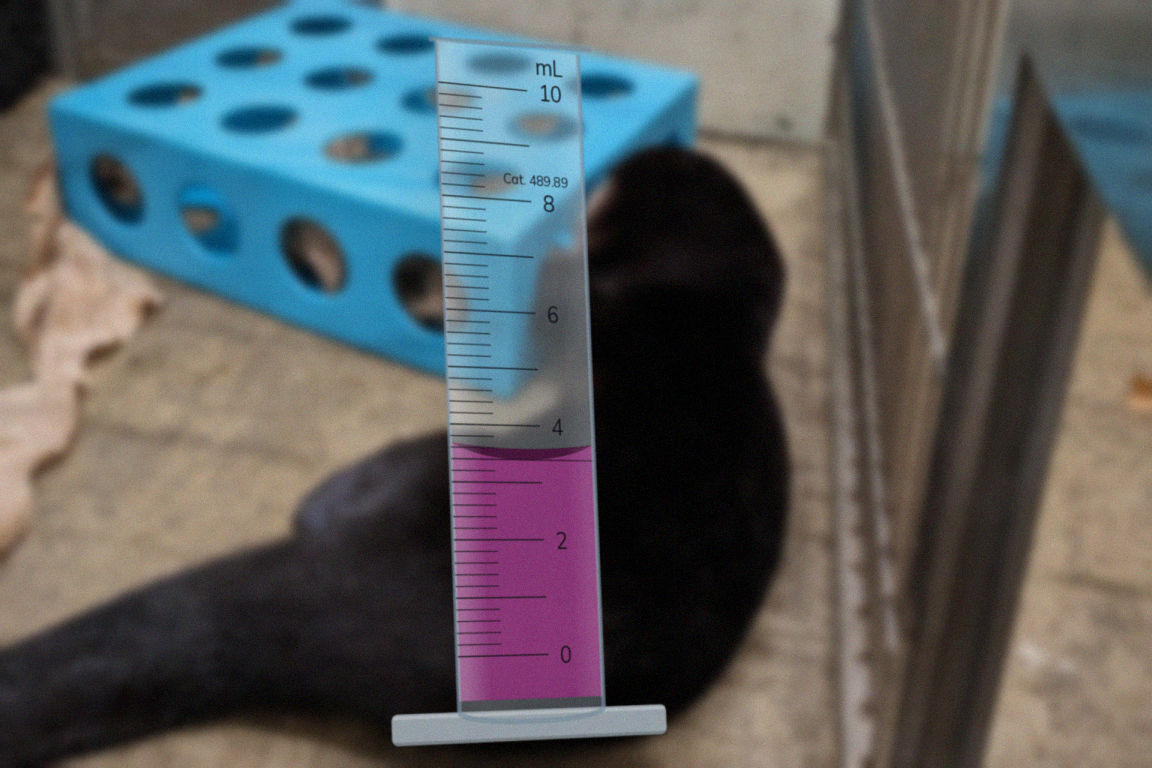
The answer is 3.4 mL
